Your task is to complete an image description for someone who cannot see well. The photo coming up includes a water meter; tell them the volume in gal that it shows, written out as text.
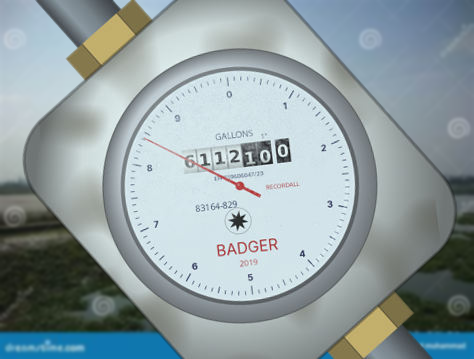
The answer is 6112098.4 gal
